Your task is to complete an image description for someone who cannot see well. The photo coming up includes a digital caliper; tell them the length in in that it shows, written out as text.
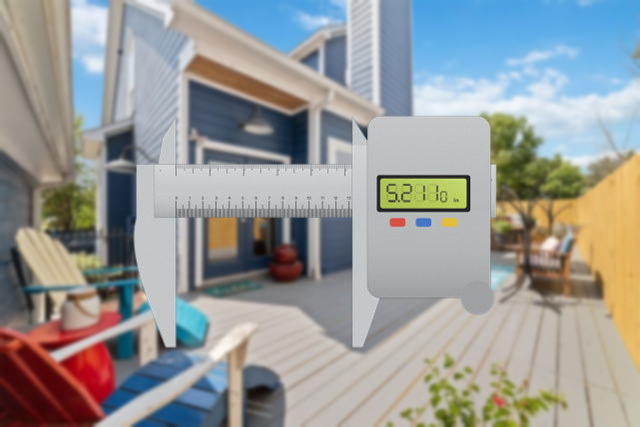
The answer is 5.2110 in
